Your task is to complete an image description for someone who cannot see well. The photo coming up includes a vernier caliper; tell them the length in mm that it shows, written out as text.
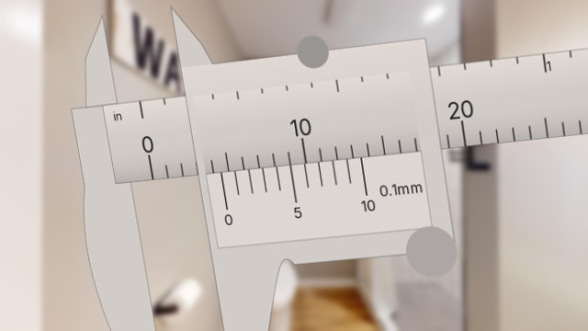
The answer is 4.5 mm
